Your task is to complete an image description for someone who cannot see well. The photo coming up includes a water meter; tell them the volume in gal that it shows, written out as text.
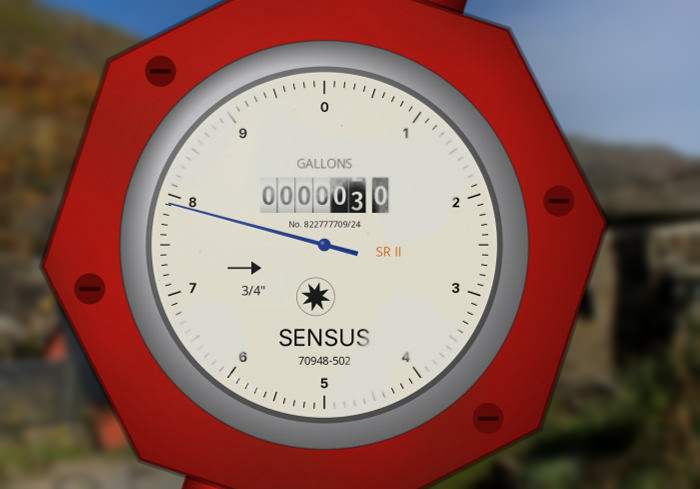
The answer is 27.9 gal
